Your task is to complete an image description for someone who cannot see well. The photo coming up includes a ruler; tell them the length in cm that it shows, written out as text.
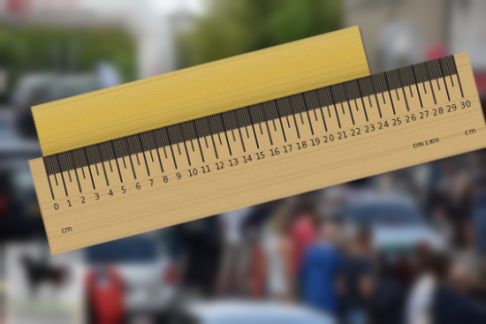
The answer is 24 cm
